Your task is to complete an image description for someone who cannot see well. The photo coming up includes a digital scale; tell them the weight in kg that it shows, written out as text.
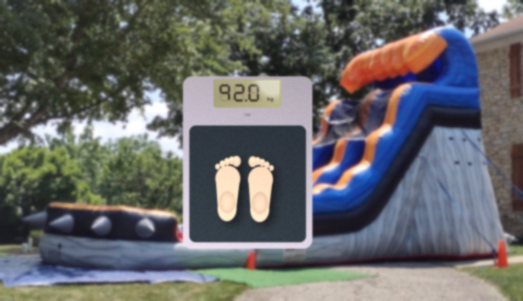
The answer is 92.0 kg
